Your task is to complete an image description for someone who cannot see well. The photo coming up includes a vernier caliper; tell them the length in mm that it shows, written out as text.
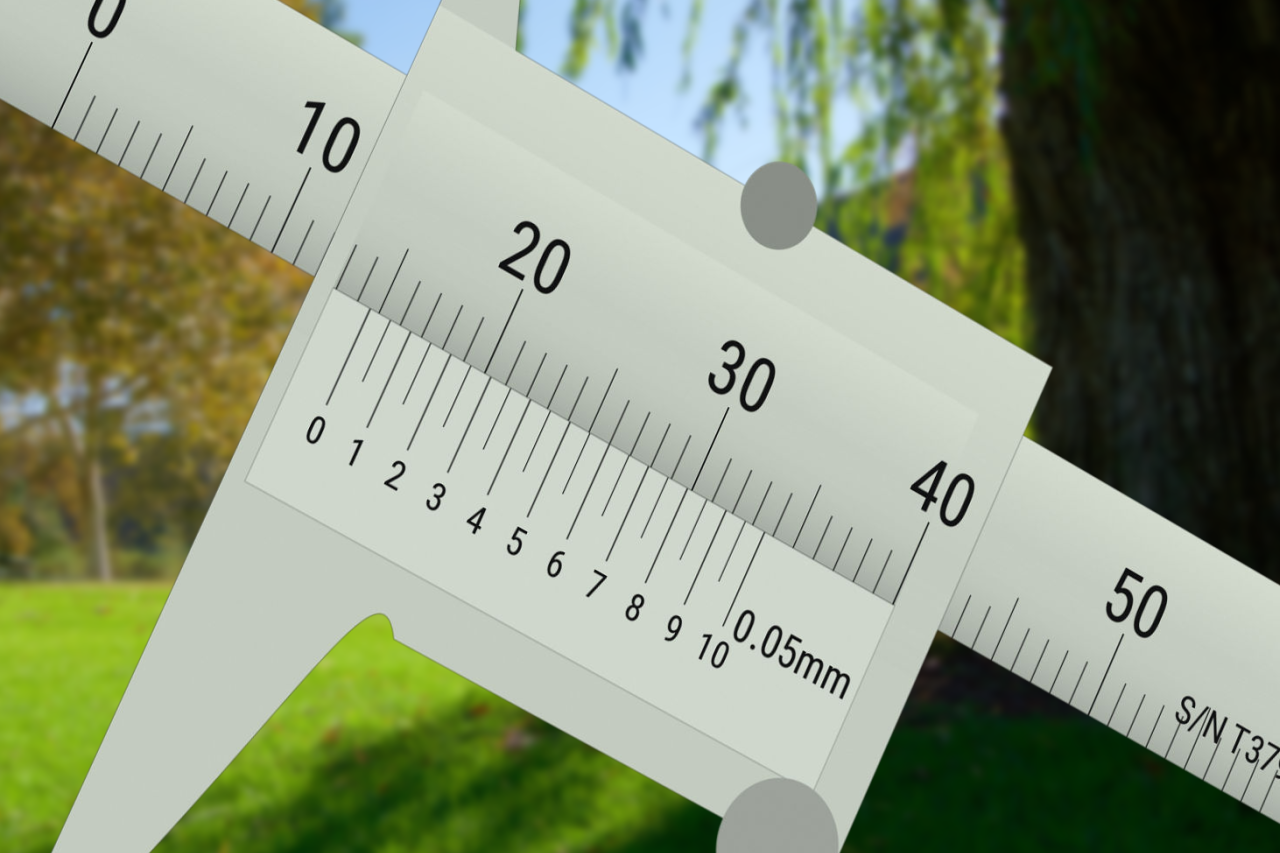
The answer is 14.60 mm
